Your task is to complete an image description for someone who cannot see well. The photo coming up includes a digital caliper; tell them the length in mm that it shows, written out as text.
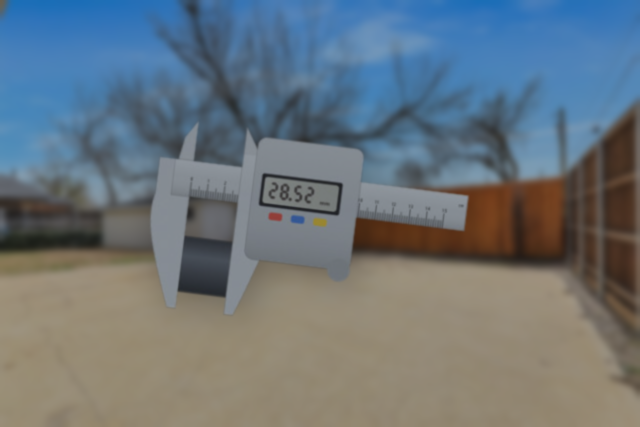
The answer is 28.52 mm
